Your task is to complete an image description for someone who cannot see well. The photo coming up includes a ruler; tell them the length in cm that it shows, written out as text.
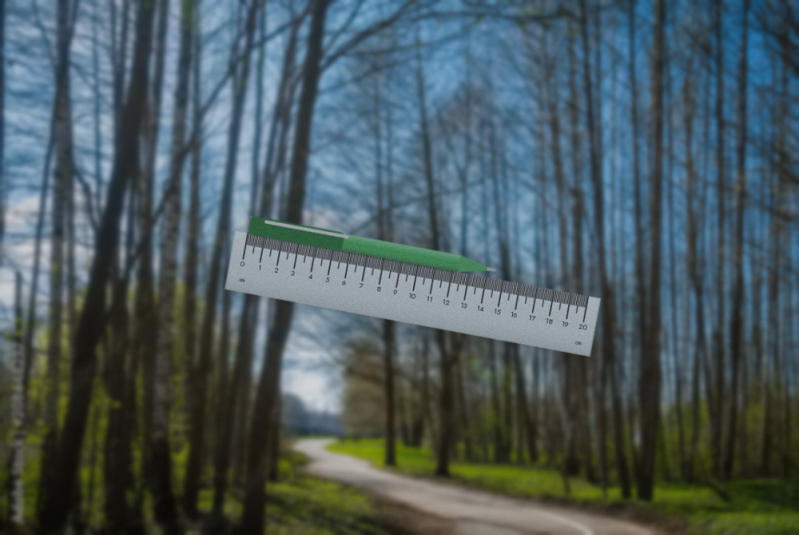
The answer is 14.5 cm
